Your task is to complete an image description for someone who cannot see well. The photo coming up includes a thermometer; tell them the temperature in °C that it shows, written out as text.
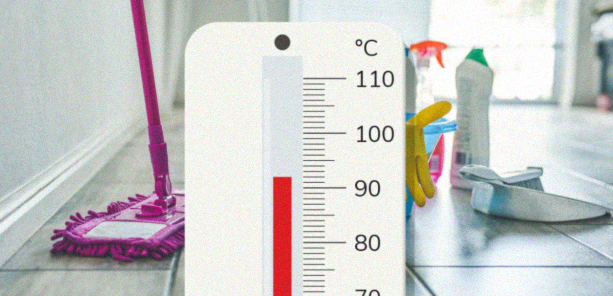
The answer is 92 °C
